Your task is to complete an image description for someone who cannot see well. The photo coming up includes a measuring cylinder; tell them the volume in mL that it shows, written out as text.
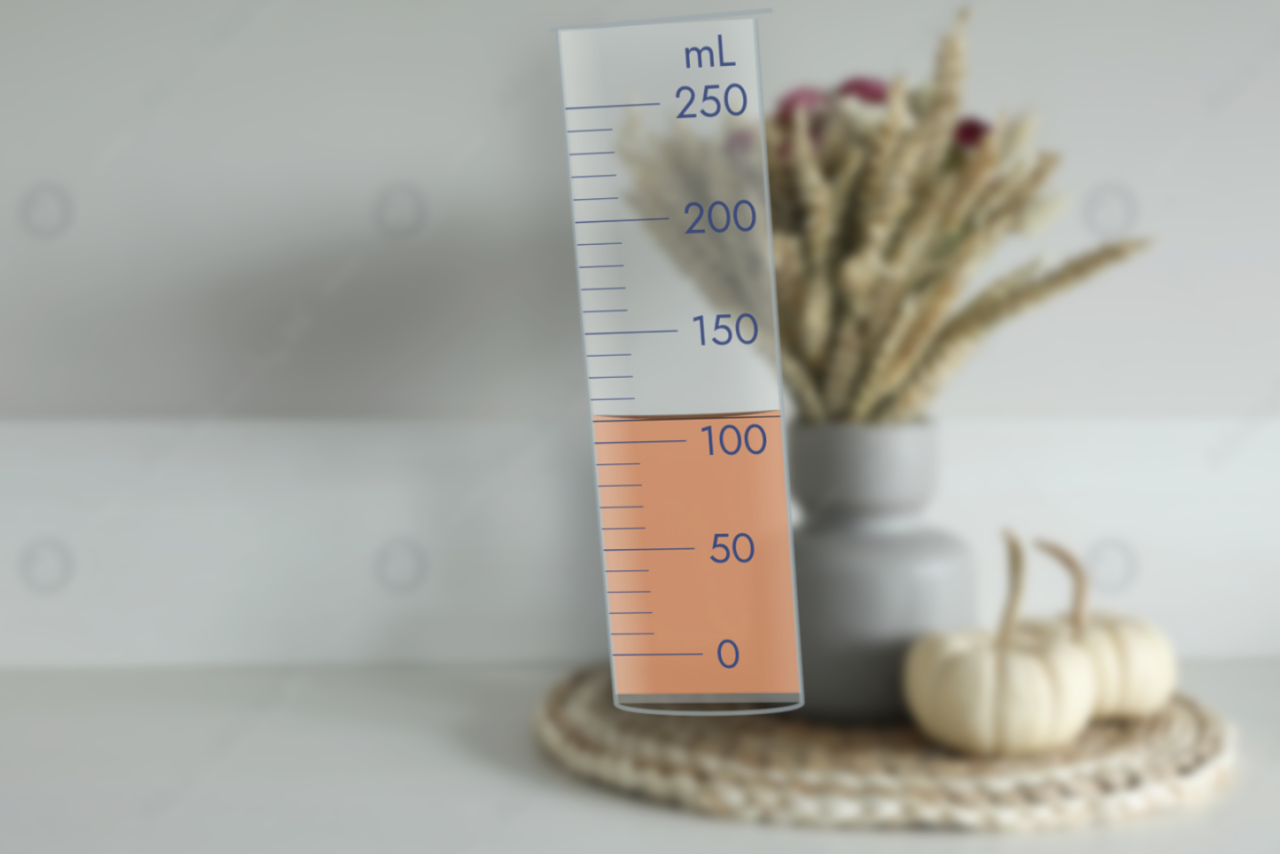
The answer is 110 mL
